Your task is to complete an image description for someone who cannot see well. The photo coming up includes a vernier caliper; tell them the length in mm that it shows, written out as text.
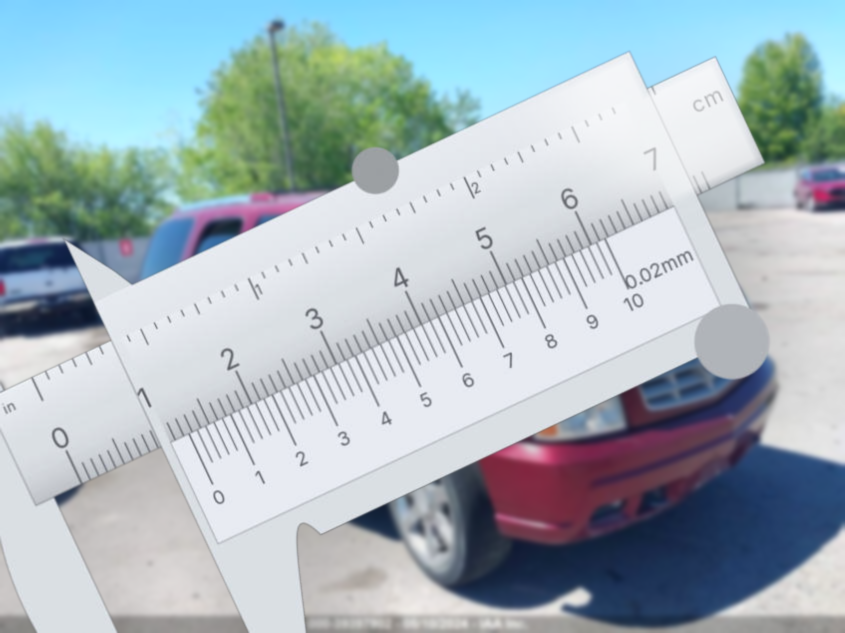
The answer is 12.6 mm
